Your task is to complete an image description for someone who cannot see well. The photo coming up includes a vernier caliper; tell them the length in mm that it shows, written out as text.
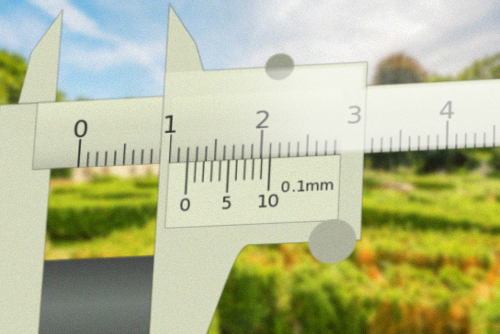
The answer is 12.0 mm
